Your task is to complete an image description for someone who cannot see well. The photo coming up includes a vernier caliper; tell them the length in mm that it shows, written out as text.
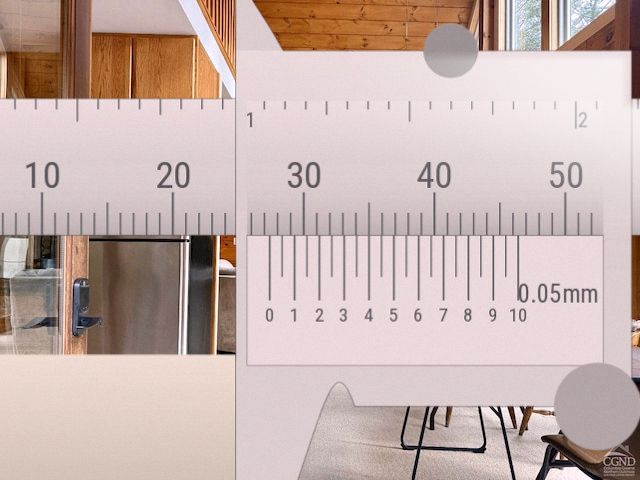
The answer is 27.4 mm
